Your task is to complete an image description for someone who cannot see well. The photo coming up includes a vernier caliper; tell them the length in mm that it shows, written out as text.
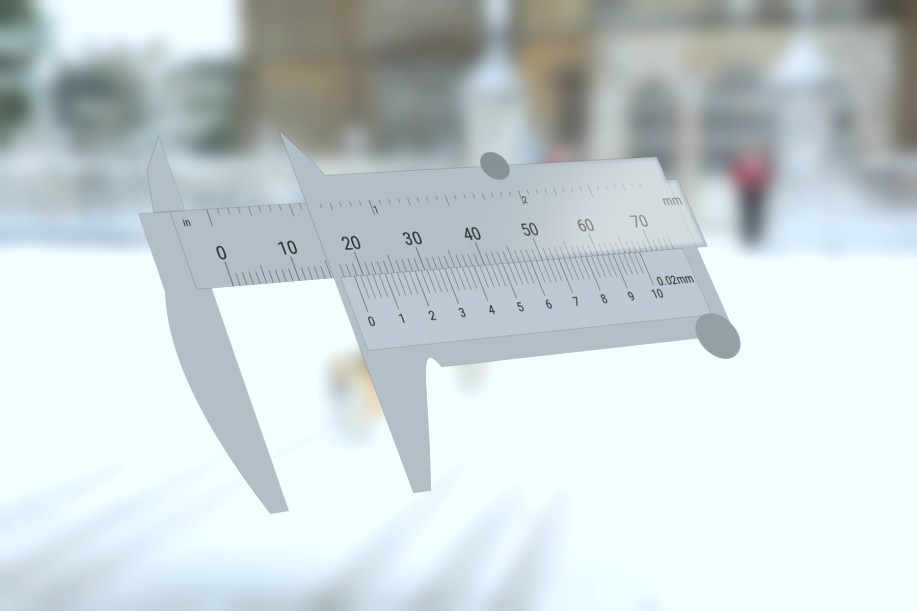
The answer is 18.6 mm
